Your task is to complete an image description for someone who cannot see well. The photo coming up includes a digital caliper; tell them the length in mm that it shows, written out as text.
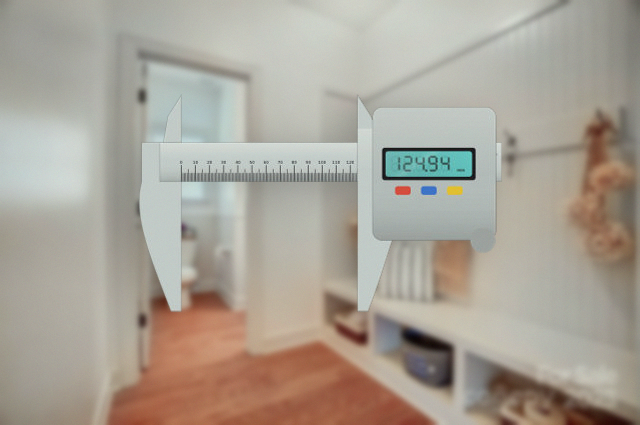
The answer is 124.94 mm
